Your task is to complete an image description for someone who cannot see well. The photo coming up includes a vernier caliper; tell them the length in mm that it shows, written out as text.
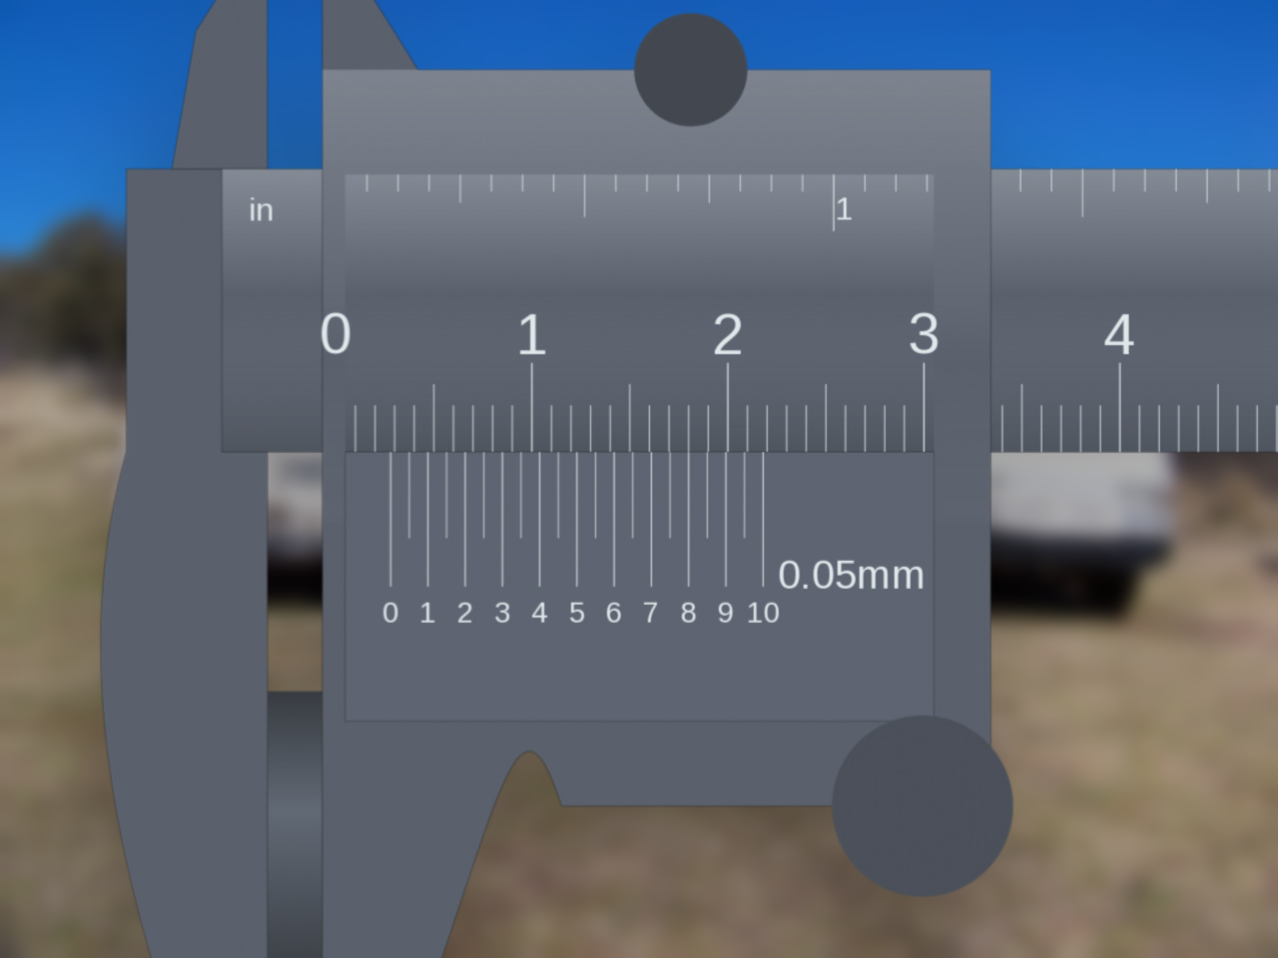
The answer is 2.8 mm
